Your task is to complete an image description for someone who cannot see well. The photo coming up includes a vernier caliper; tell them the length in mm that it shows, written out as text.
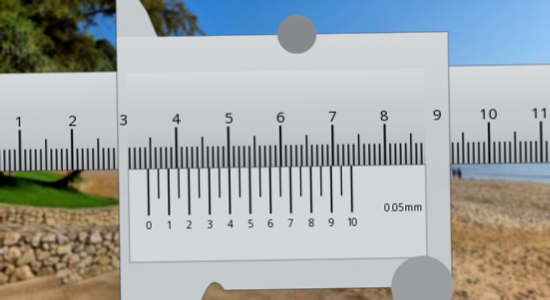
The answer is 34.5 mm
